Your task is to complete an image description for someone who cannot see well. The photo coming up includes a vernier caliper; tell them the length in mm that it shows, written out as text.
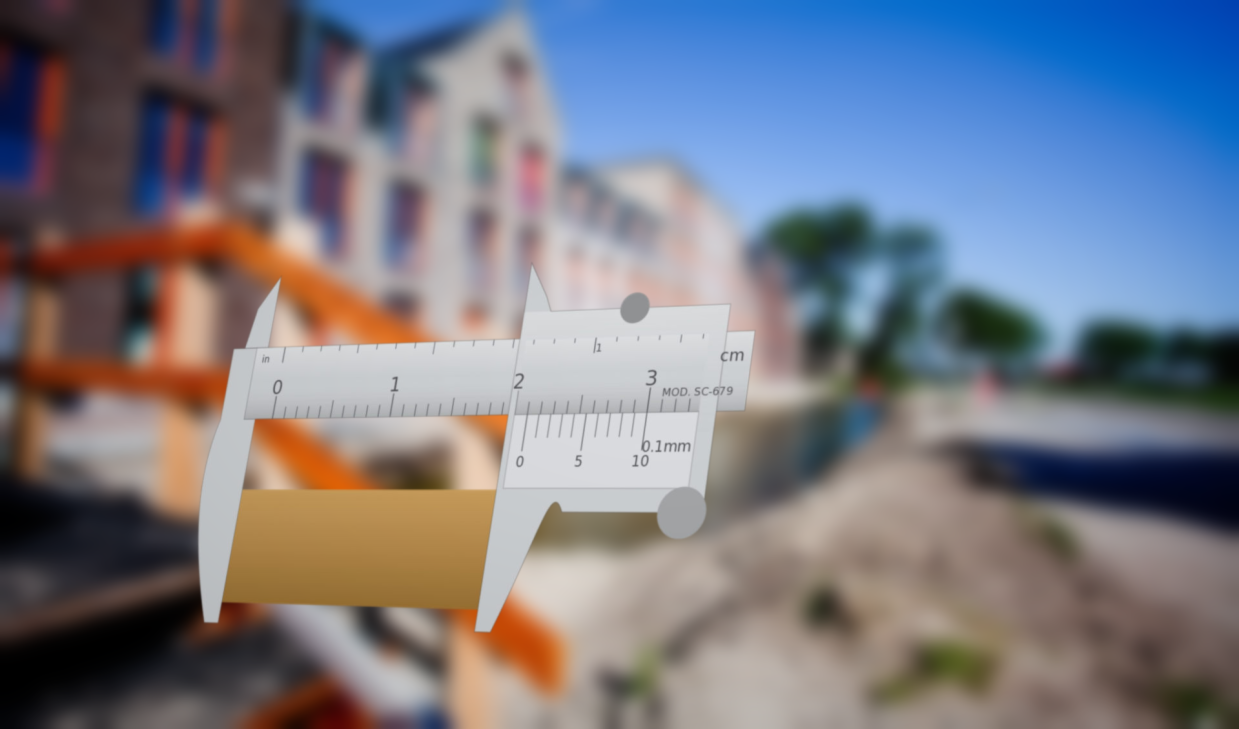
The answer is 21.0 mm
